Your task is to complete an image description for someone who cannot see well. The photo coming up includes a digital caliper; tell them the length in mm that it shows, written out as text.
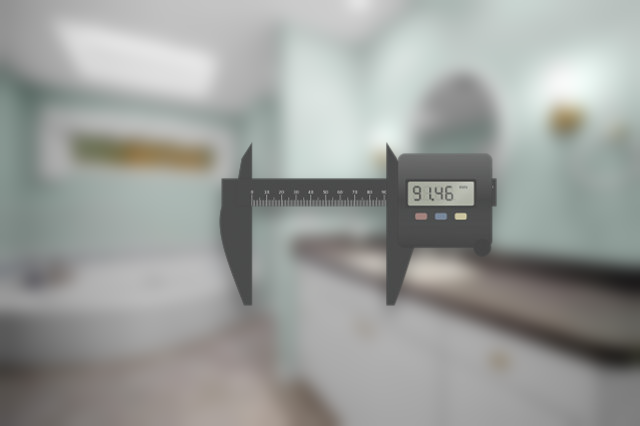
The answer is 91.46 mm
